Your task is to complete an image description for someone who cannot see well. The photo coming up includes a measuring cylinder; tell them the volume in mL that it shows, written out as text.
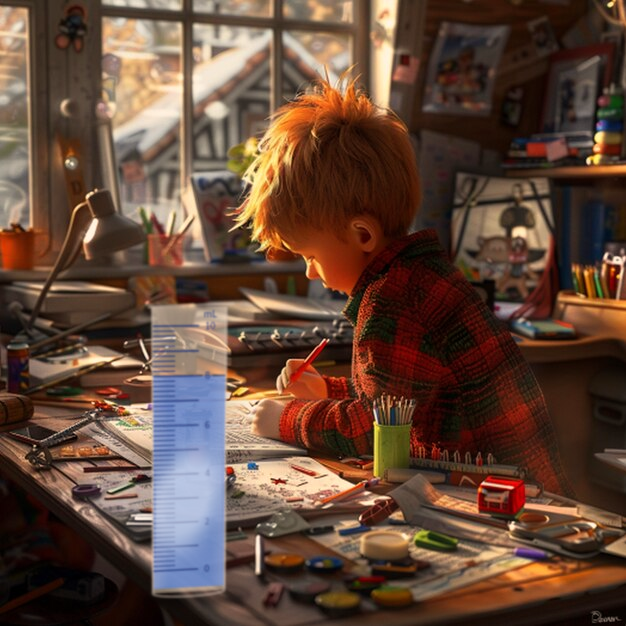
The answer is 8 mL
